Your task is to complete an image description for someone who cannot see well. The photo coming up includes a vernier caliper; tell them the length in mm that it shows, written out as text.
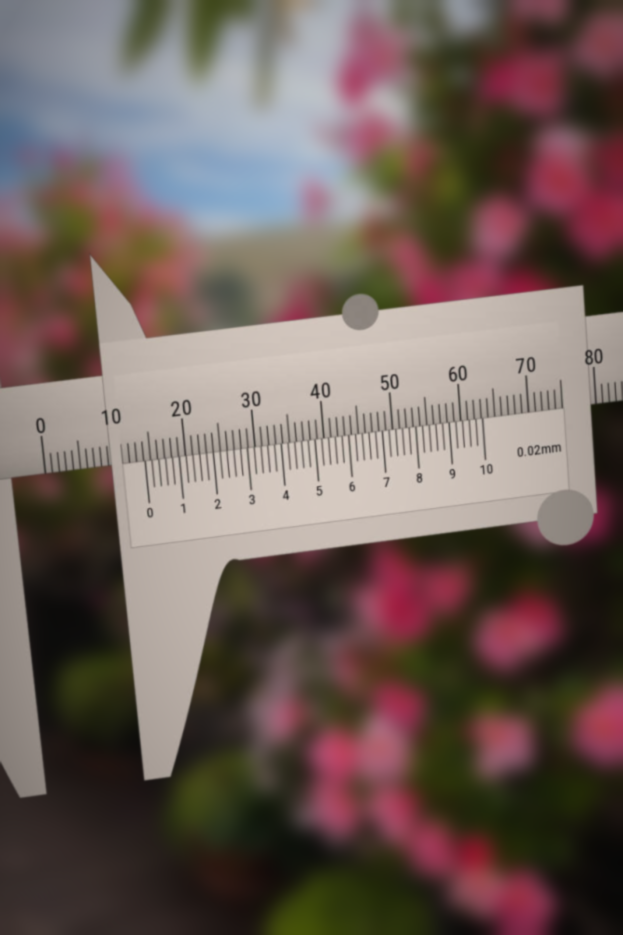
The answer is 14.2 mm
